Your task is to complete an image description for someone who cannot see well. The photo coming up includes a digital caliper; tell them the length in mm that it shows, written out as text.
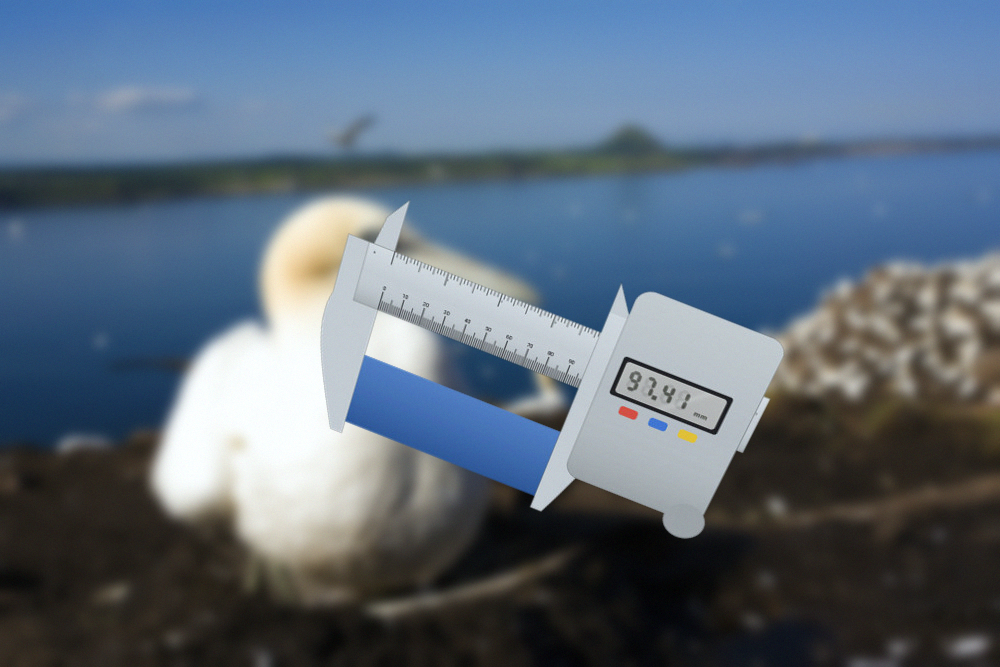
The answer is 97.41 mm
